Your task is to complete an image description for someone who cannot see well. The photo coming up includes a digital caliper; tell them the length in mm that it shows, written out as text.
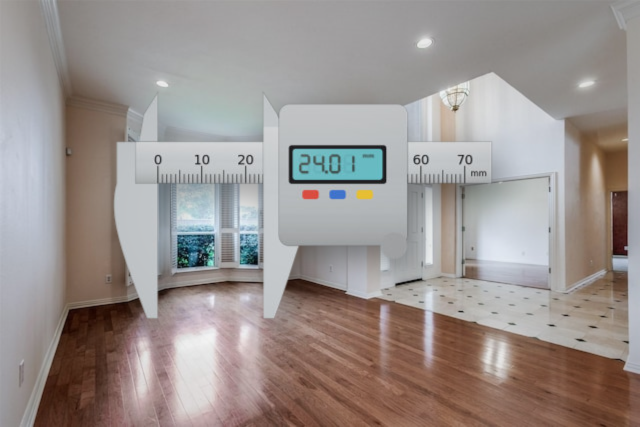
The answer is 24.01 mm
